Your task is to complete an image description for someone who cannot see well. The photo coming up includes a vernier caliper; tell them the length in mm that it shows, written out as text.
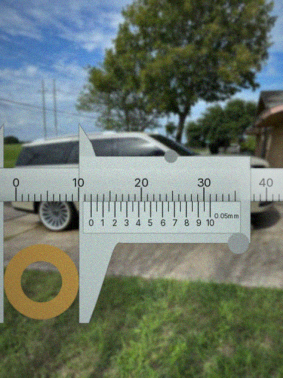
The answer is 12.0 mm
